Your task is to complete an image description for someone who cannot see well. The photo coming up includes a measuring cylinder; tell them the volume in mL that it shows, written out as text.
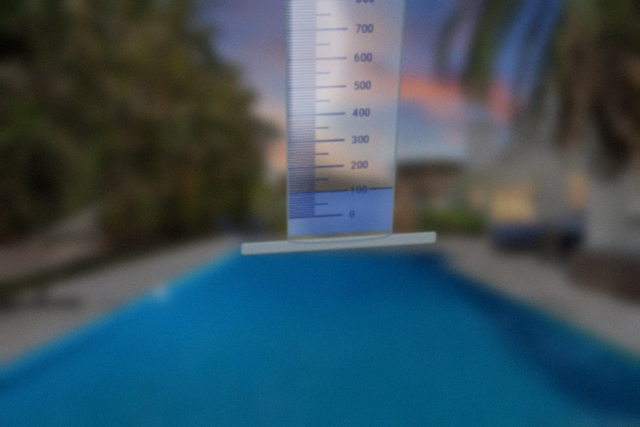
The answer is 100 mL
